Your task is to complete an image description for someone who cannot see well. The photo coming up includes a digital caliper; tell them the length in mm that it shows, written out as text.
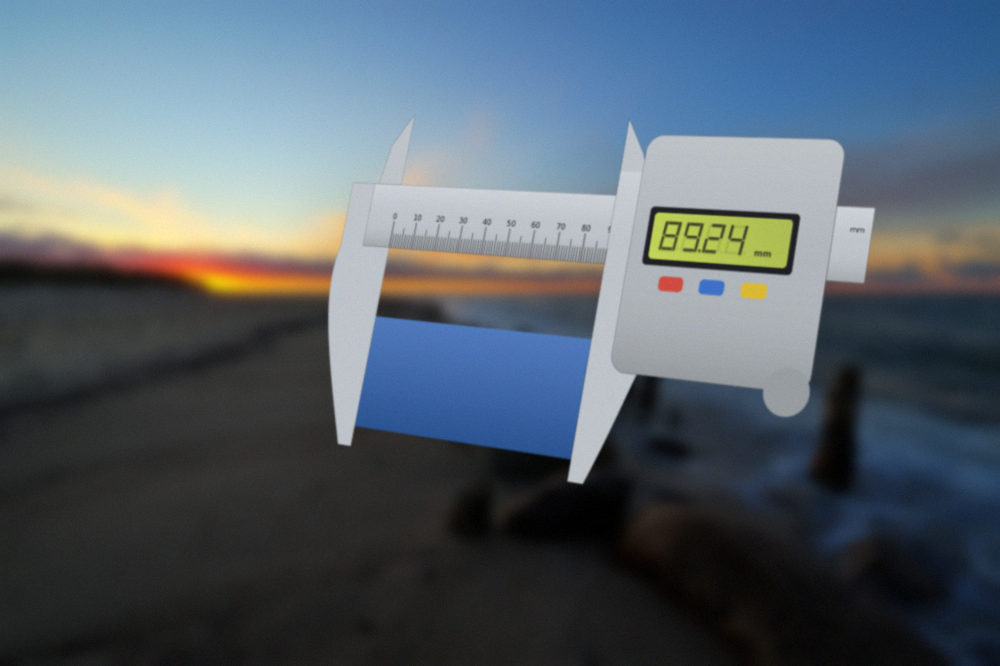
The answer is 89.24 mm
